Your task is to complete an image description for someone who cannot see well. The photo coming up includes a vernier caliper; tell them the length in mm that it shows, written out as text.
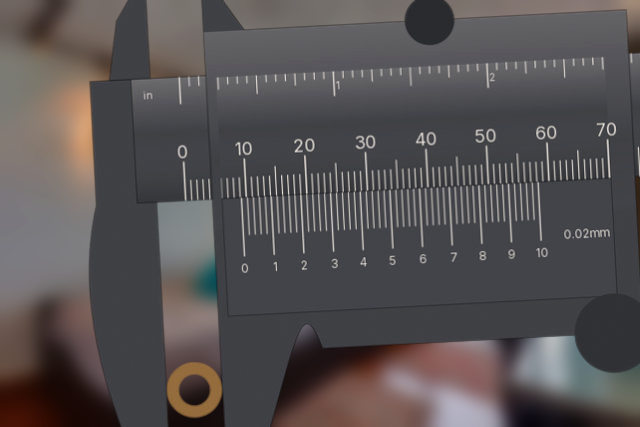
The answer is 9.2 mm
